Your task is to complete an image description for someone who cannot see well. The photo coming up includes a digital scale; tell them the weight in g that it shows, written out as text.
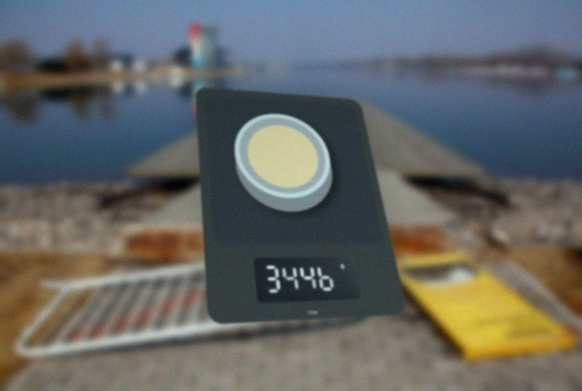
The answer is 3446 g
